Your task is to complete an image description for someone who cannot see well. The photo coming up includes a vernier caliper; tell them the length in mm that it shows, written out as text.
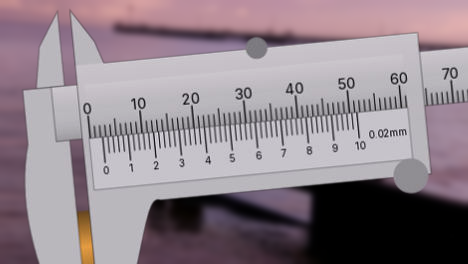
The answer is 2.4 mm
